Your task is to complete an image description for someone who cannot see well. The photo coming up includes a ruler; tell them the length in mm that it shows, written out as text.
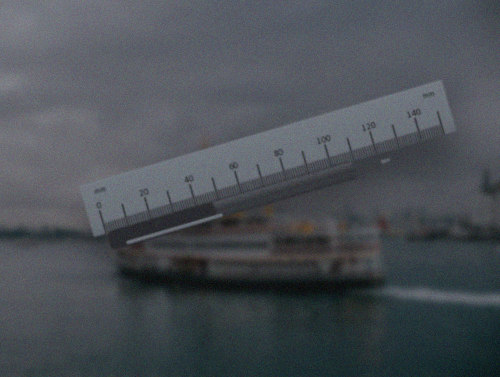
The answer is 125 mm
